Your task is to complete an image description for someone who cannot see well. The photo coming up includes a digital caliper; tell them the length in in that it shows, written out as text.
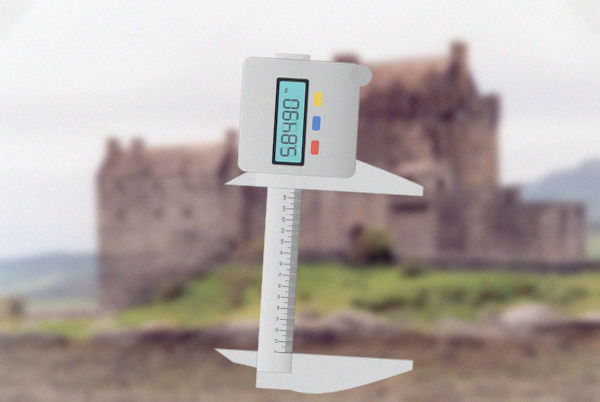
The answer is 5.8490 in
